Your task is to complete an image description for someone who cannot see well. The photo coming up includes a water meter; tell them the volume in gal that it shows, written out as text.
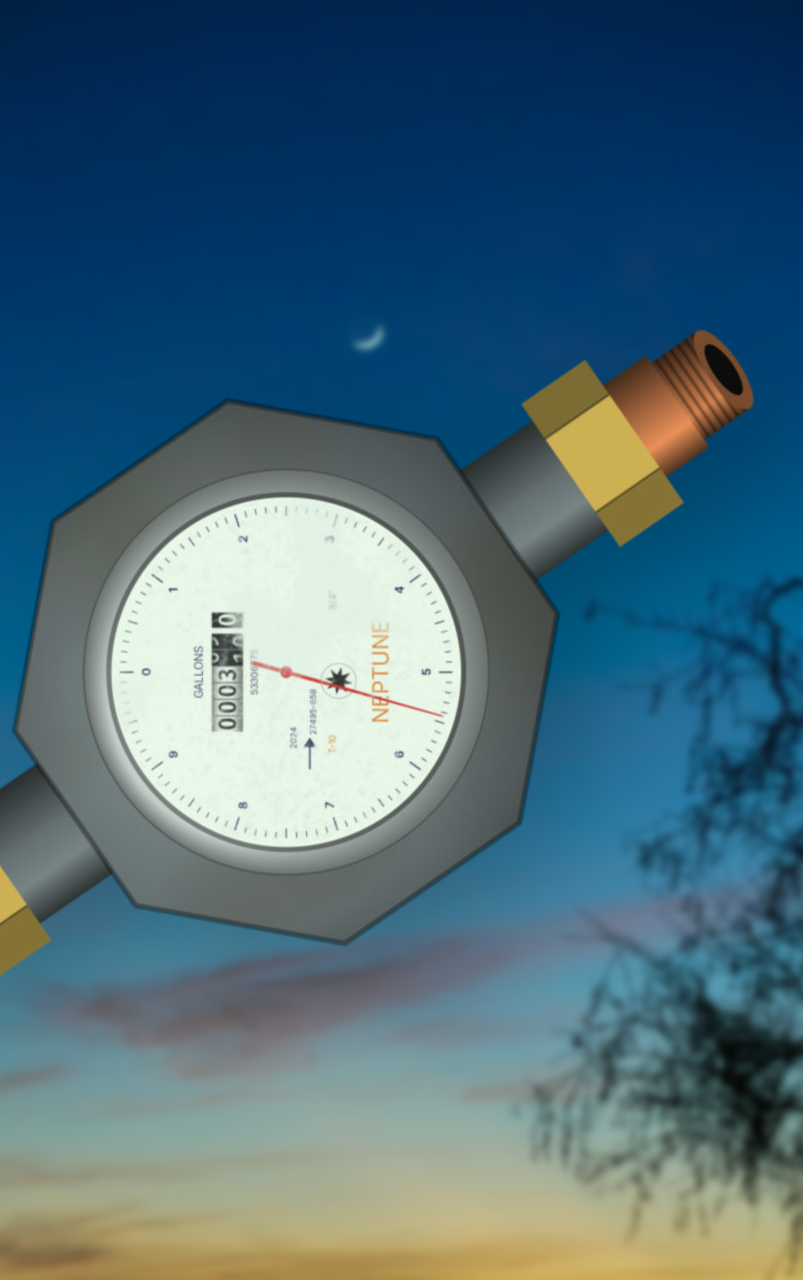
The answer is 3095.4 gal
